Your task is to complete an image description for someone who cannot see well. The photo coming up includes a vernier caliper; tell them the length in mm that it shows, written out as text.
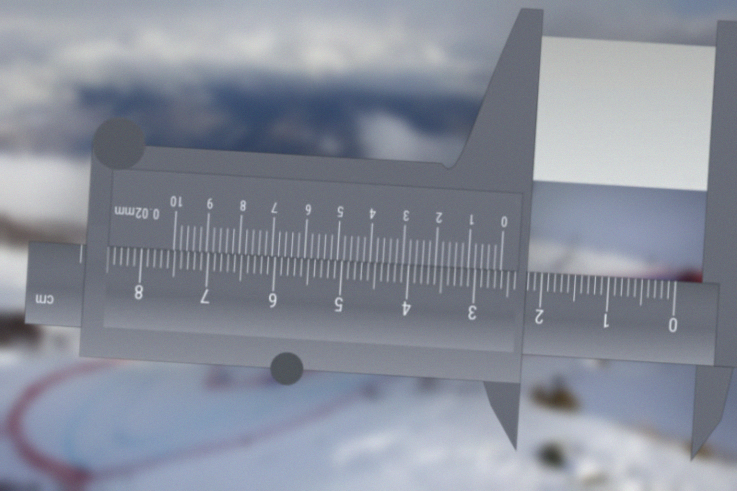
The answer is 26.2 mm
